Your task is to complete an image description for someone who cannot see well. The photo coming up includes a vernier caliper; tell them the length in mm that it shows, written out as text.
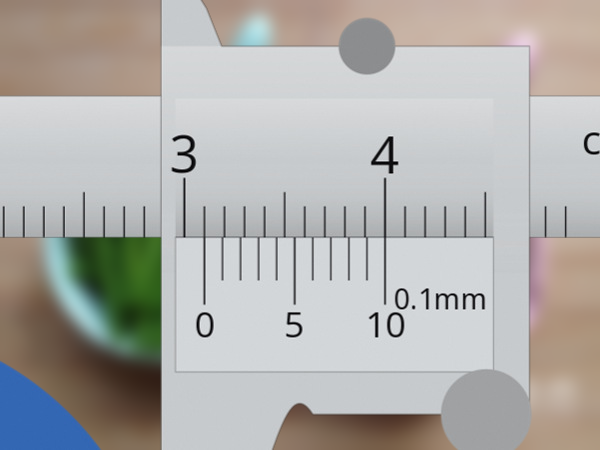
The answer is 31.0 mm
